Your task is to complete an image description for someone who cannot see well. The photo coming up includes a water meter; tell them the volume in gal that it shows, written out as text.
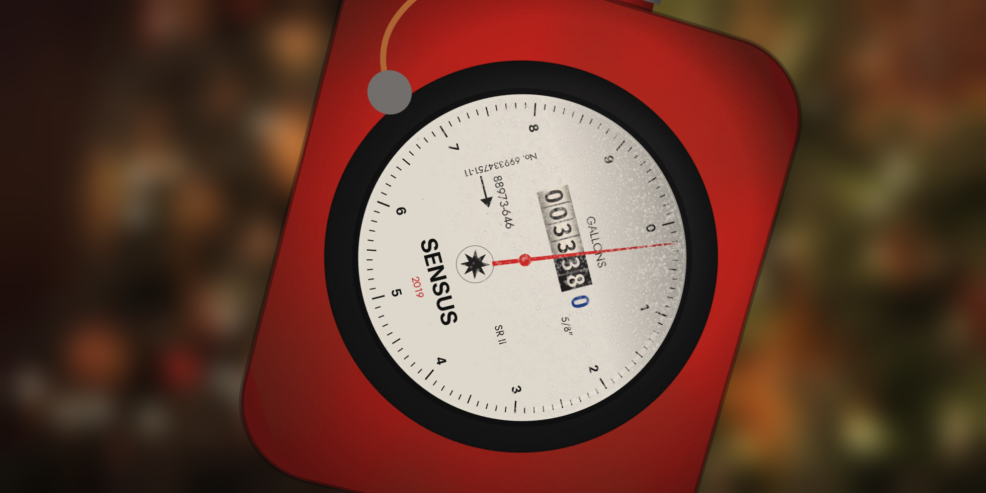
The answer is 33380.2 gal
